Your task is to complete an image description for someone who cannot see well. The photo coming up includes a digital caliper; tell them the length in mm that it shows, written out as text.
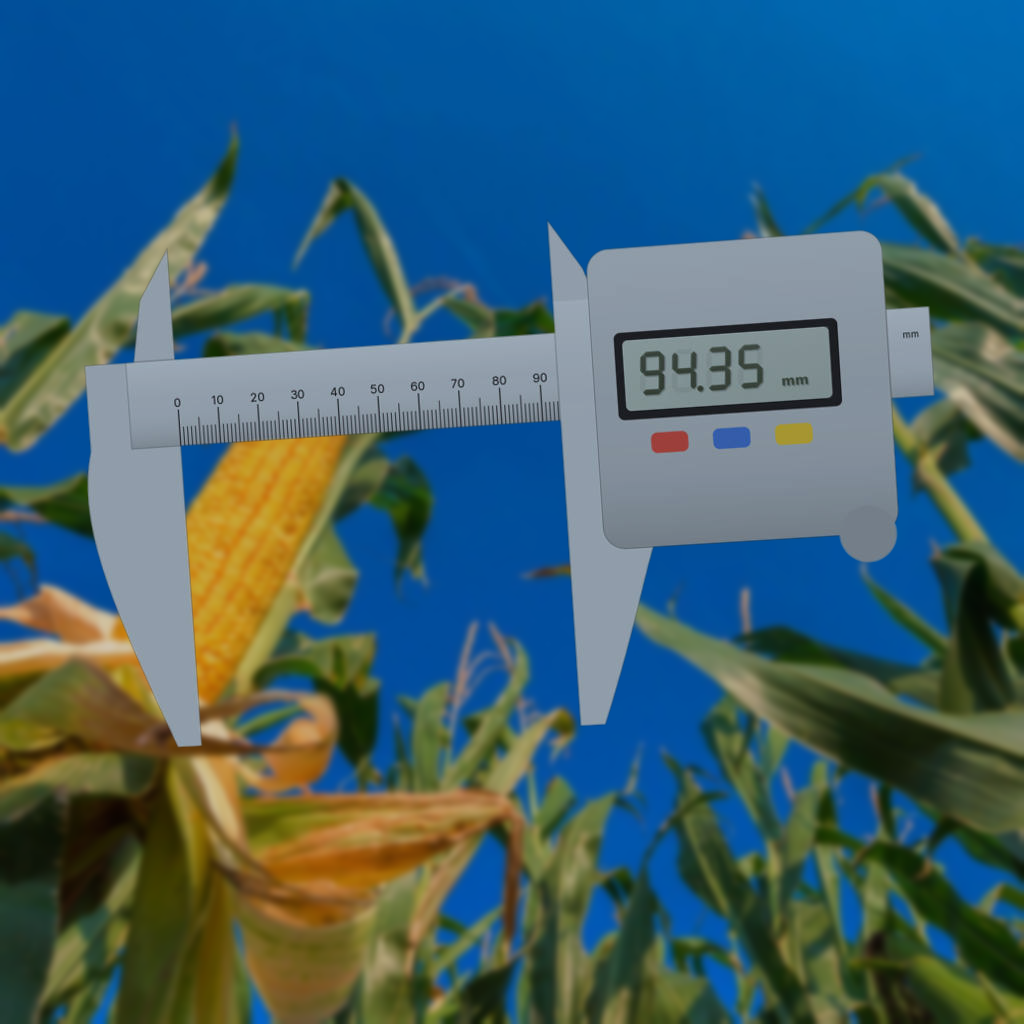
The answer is 94.35 mm
